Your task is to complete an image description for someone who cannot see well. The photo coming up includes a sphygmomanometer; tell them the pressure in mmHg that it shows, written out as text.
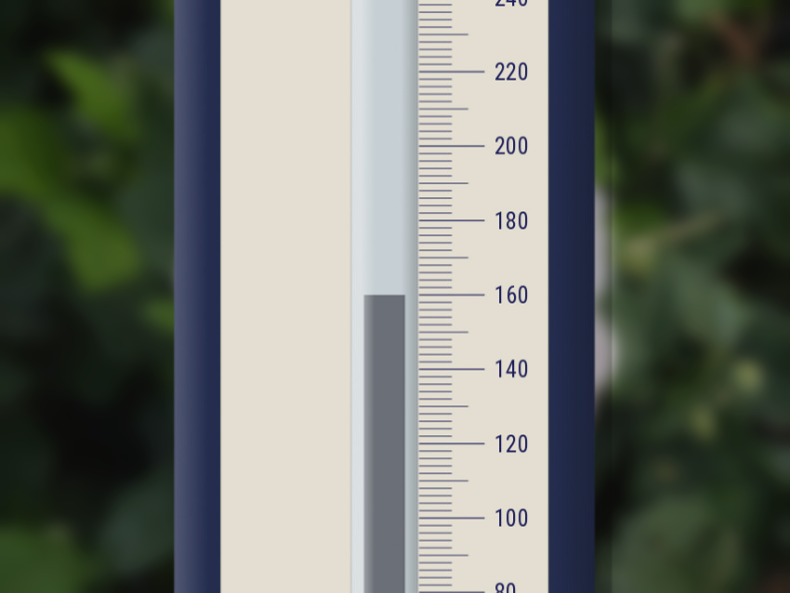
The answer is 160 mmHg
